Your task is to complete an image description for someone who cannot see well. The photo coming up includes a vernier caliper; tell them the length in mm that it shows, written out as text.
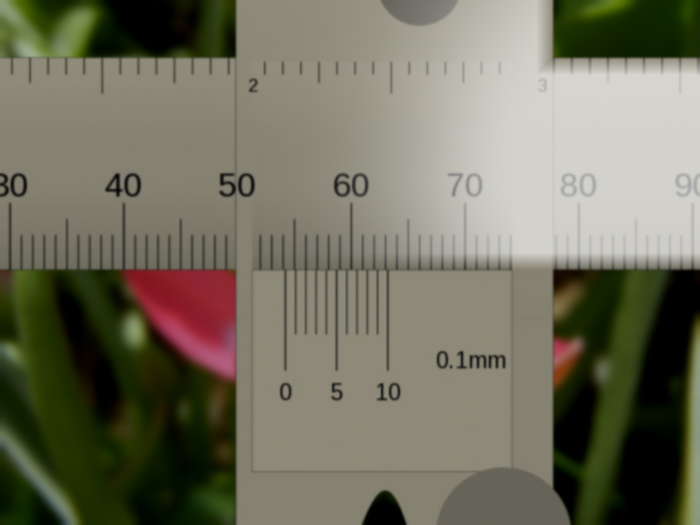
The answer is 54.2 mm
